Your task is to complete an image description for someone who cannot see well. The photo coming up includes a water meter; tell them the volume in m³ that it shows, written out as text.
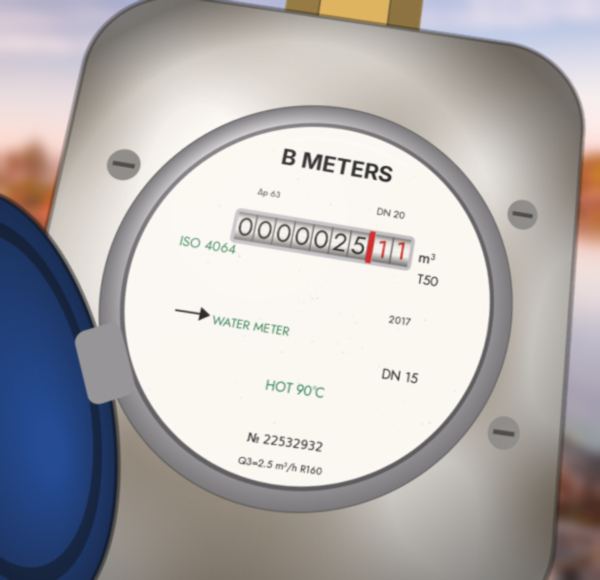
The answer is 25.11 m³
